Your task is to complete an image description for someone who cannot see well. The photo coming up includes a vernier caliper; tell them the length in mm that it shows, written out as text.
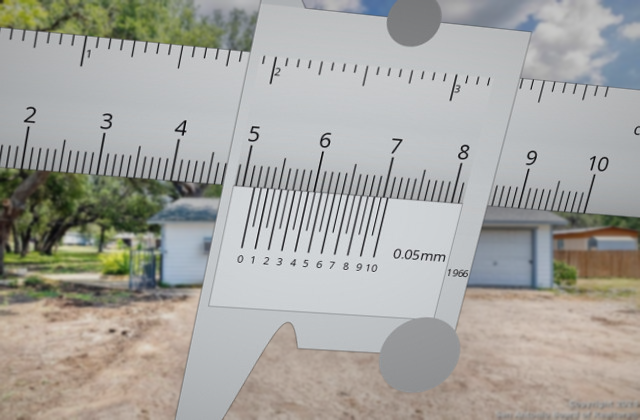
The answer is 51.6 mm
